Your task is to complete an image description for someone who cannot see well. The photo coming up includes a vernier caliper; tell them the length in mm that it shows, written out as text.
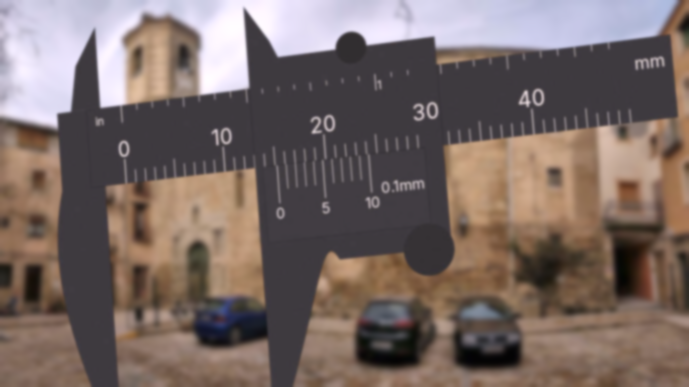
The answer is 15.2 mm
